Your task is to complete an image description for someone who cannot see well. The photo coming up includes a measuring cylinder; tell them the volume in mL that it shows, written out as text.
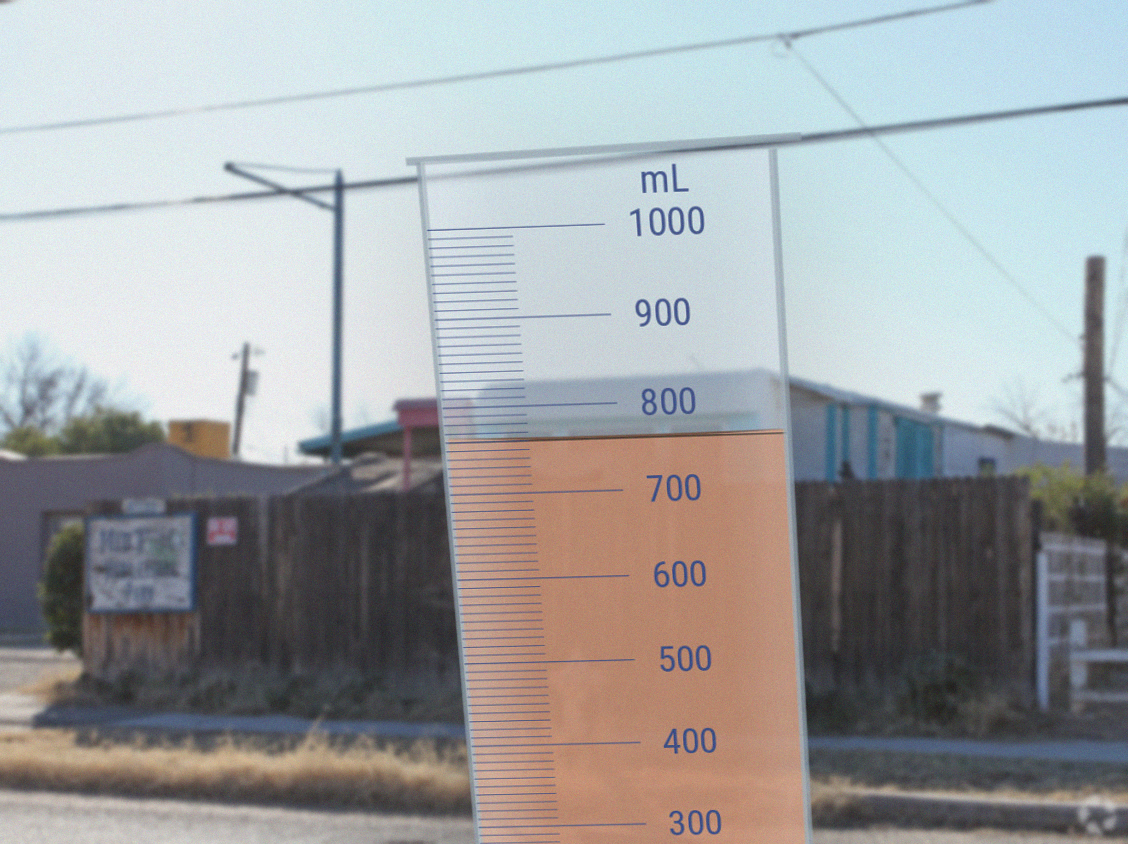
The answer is 760 mL
